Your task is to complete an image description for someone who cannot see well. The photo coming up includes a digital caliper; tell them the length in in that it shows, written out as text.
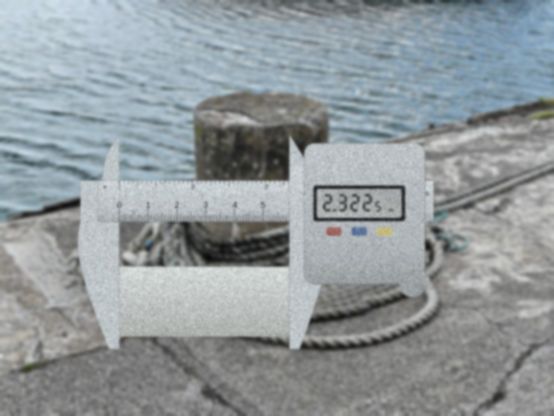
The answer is 2.3225 in
